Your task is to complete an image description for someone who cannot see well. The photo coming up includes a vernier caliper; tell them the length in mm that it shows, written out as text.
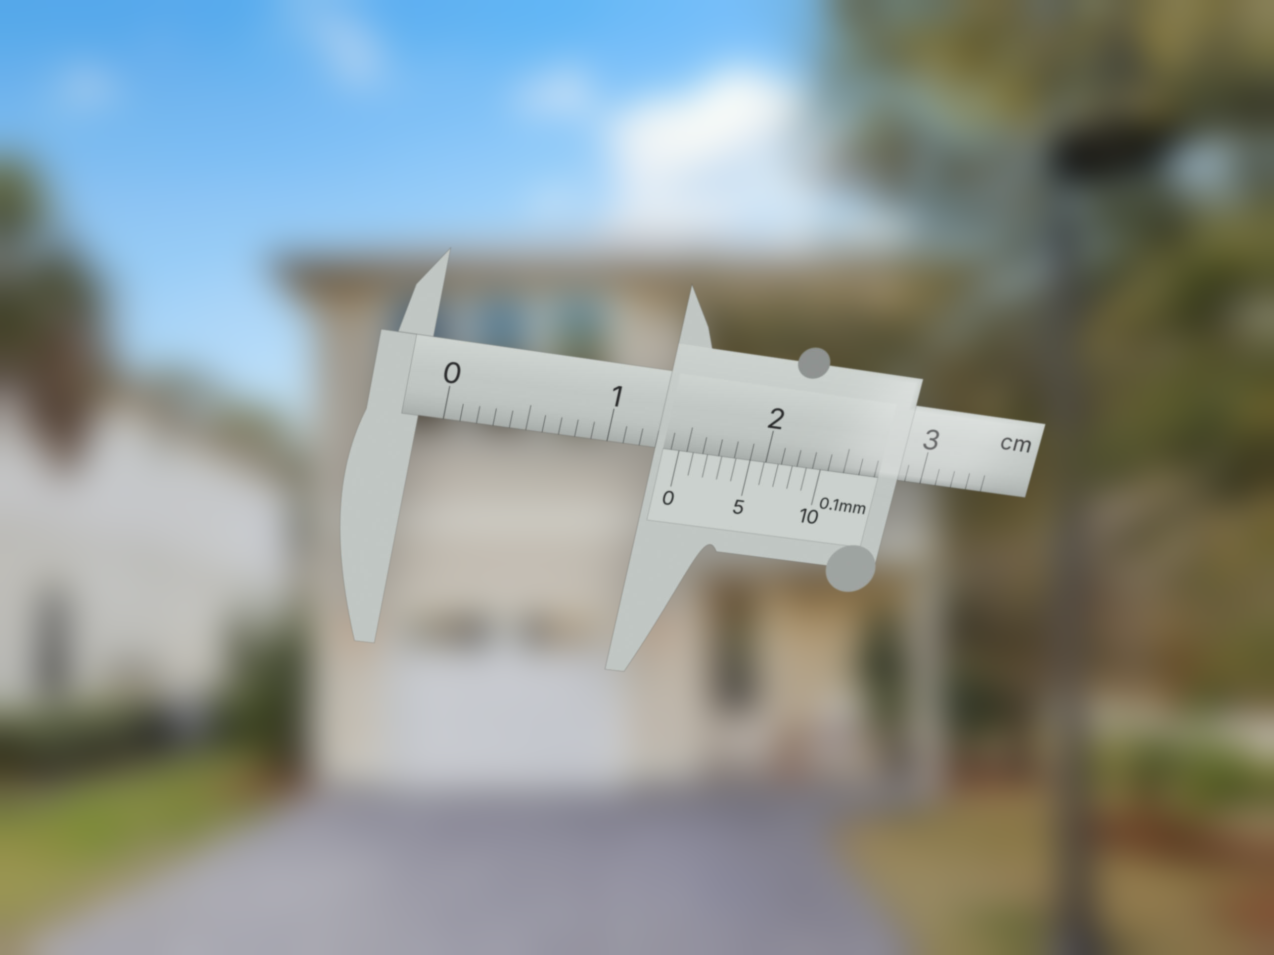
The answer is 14.5 mm
